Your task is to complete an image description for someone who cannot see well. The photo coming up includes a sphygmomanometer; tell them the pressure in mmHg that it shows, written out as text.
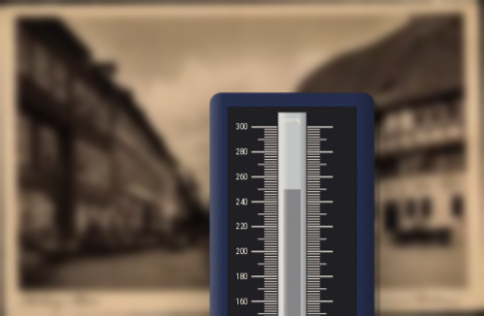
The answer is 250 mmHg
